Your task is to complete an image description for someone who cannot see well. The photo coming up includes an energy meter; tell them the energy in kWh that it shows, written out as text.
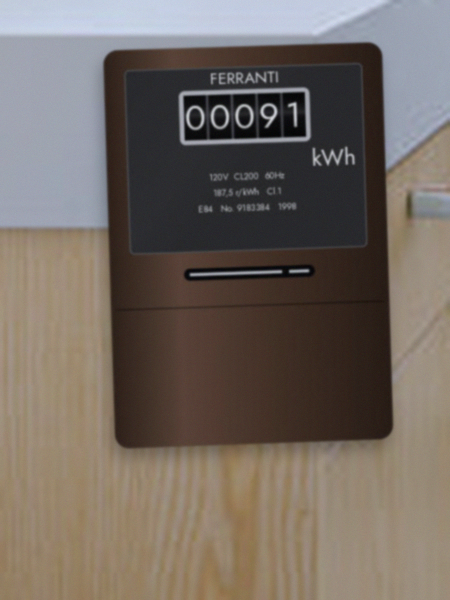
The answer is 91 kWh
